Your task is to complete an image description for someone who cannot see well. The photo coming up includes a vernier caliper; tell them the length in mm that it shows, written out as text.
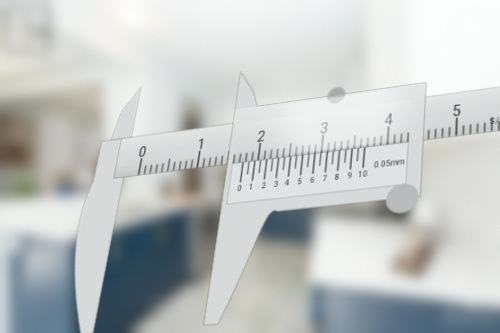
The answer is 17.6 mm
